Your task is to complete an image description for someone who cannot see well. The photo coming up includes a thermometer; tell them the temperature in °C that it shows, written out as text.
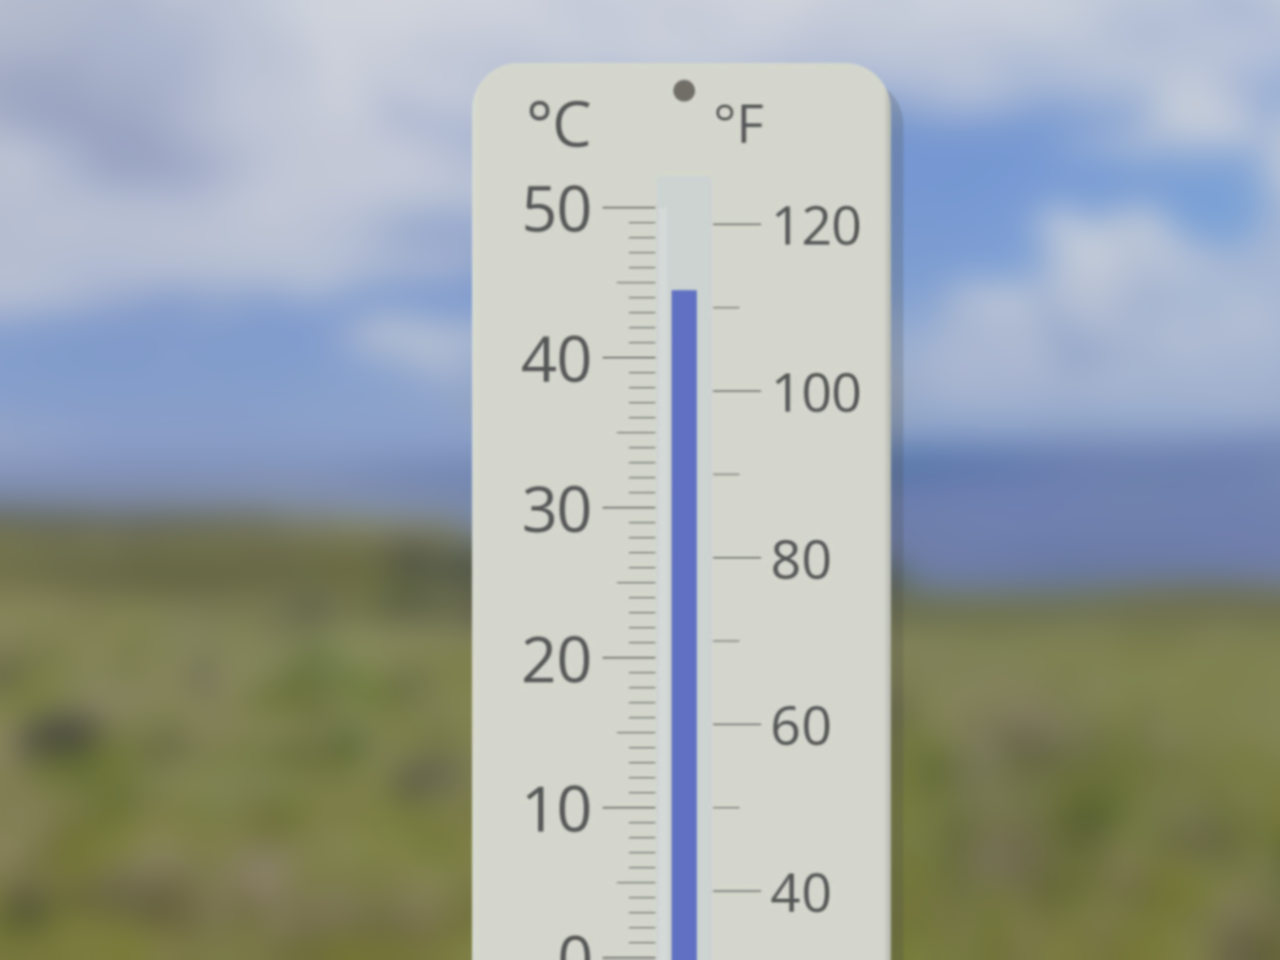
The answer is 44.5 °C
